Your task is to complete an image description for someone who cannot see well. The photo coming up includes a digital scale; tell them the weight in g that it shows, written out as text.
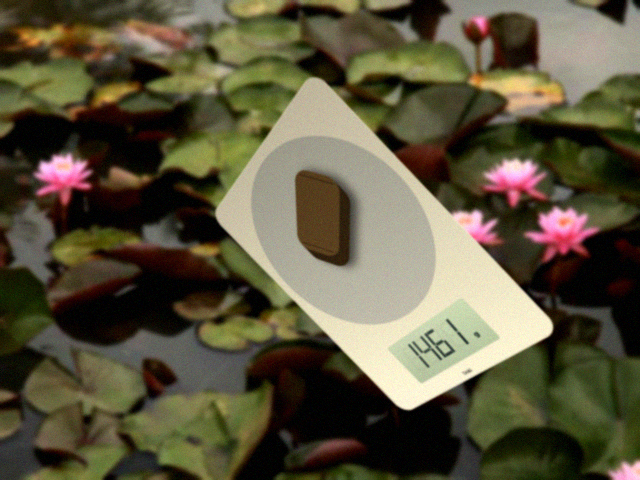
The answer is 1461 g
